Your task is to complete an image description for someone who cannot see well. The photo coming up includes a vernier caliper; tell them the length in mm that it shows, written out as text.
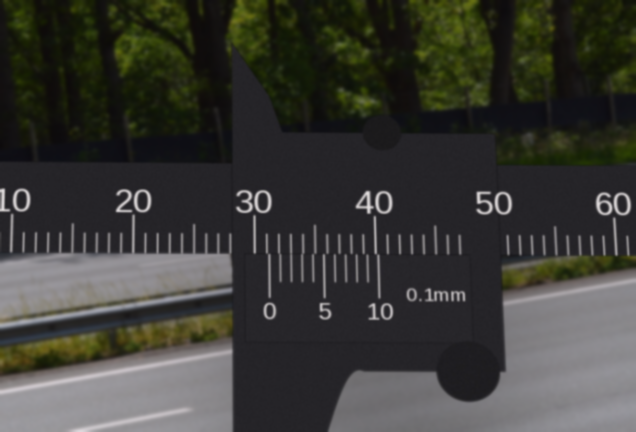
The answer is 31.2 mm
